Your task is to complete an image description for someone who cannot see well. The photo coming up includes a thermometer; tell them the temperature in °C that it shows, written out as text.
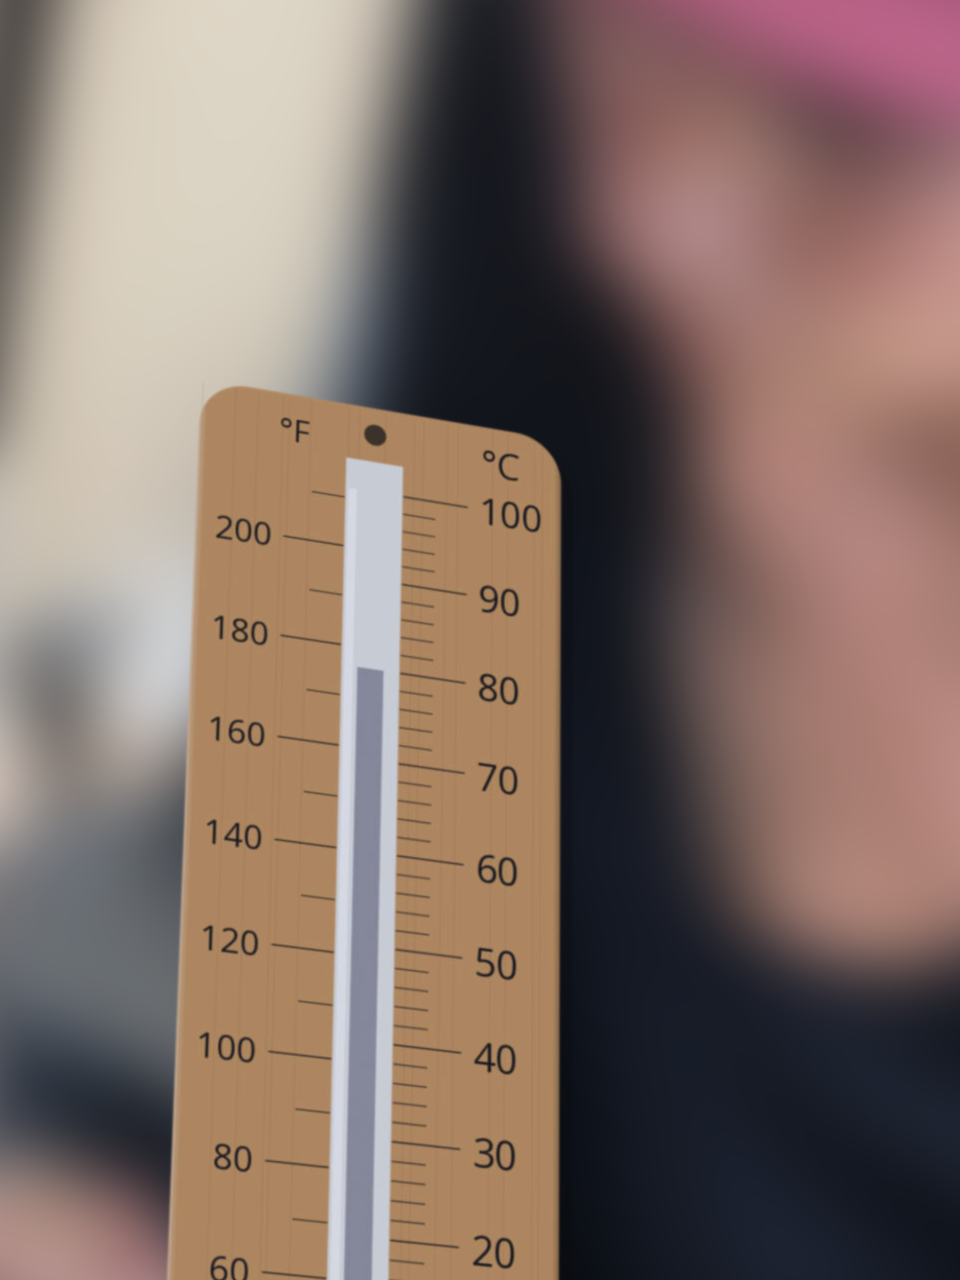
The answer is 80 °C
